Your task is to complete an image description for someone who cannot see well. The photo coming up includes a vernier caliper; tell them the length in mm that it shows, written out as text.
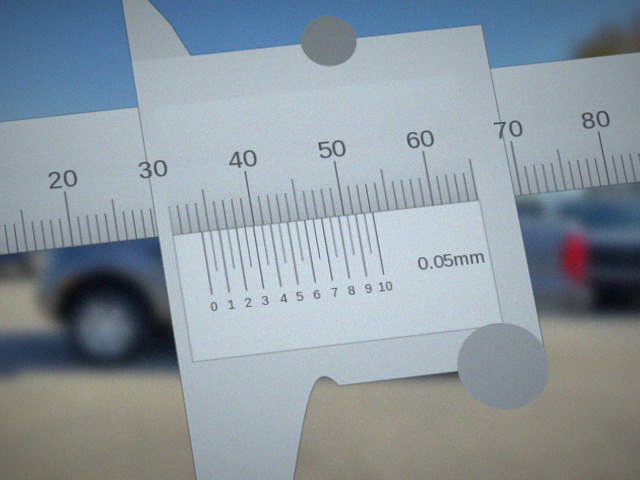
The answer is 34.2 mm
